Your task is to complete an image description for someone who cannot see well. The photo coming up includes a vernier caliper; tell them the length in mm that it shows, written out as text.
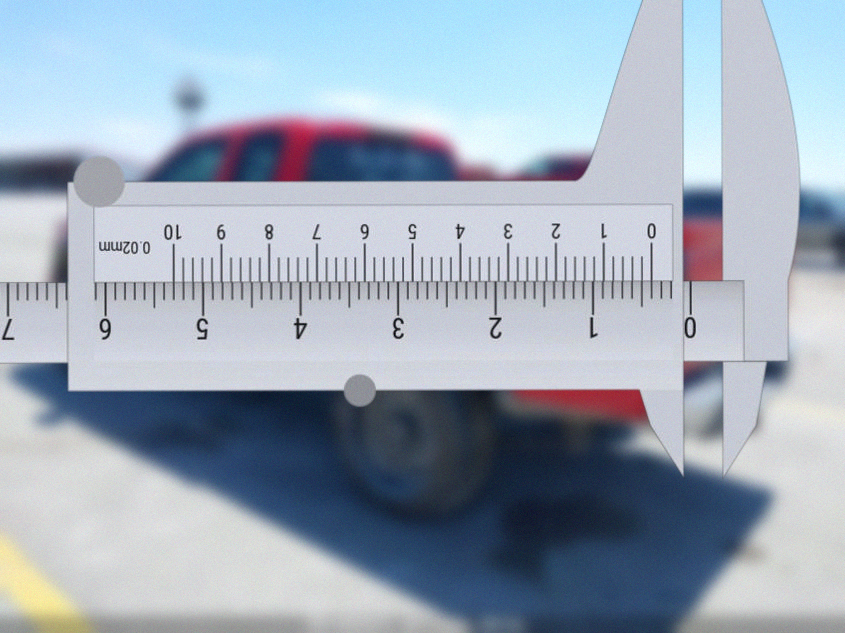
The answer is 4.0 mm
